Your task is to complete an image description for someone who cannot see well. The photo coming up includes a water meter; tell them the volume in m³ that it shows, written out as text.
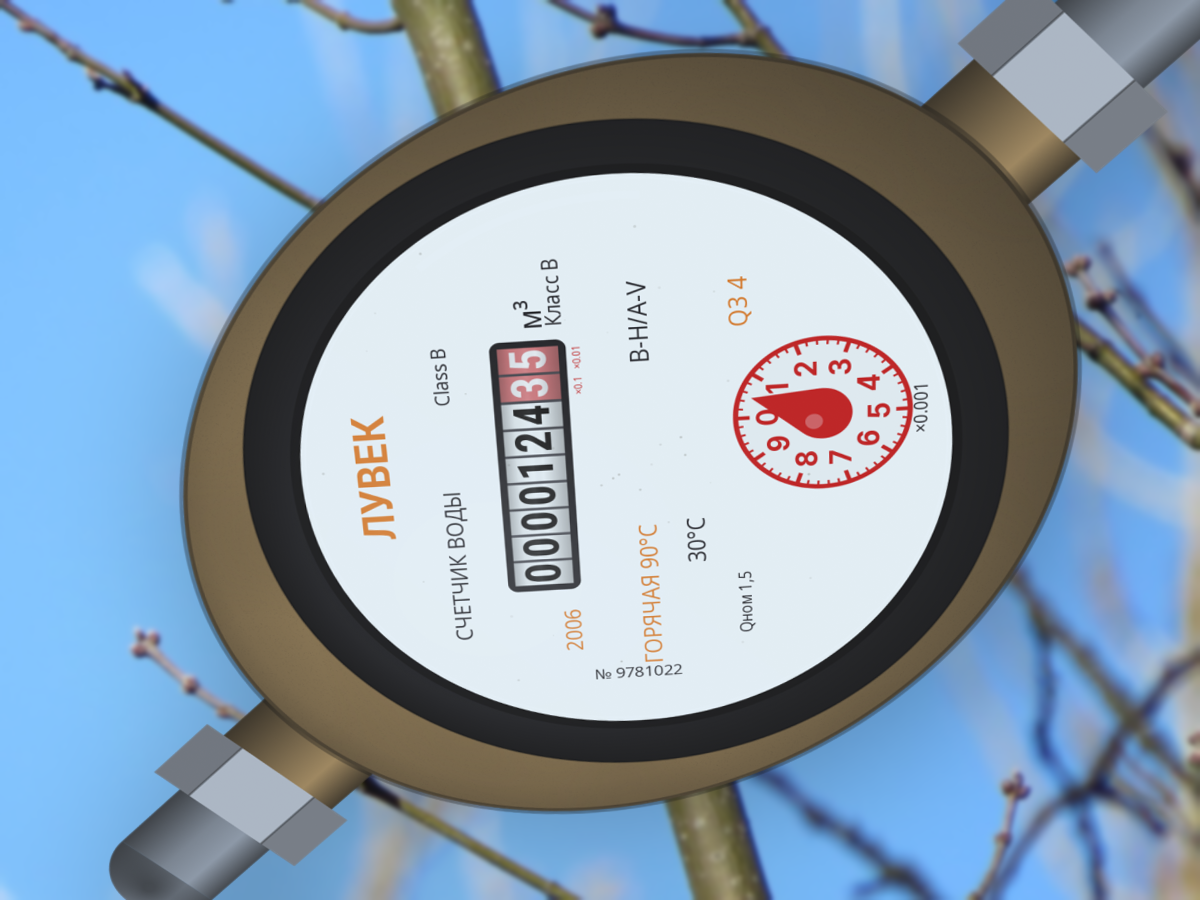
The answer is 124.350 m³
